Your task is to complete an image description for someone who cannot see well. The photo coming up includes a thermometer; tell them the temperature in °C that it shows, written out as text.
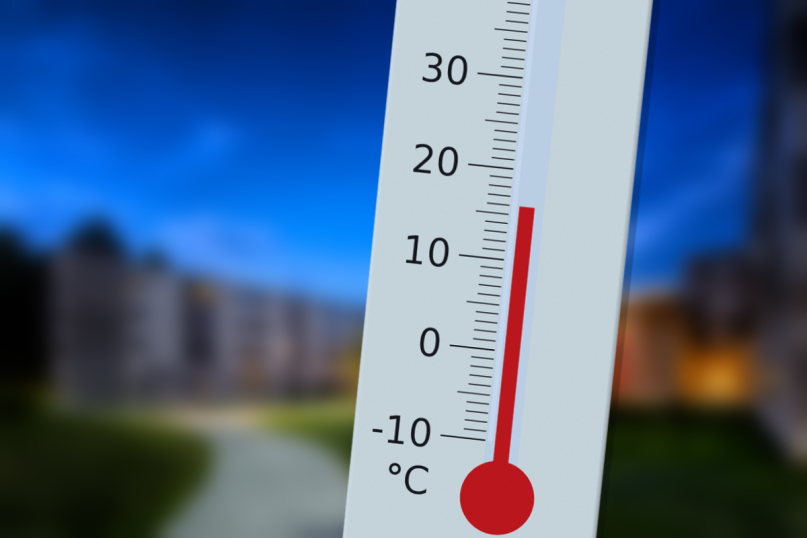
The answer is 16 °C
